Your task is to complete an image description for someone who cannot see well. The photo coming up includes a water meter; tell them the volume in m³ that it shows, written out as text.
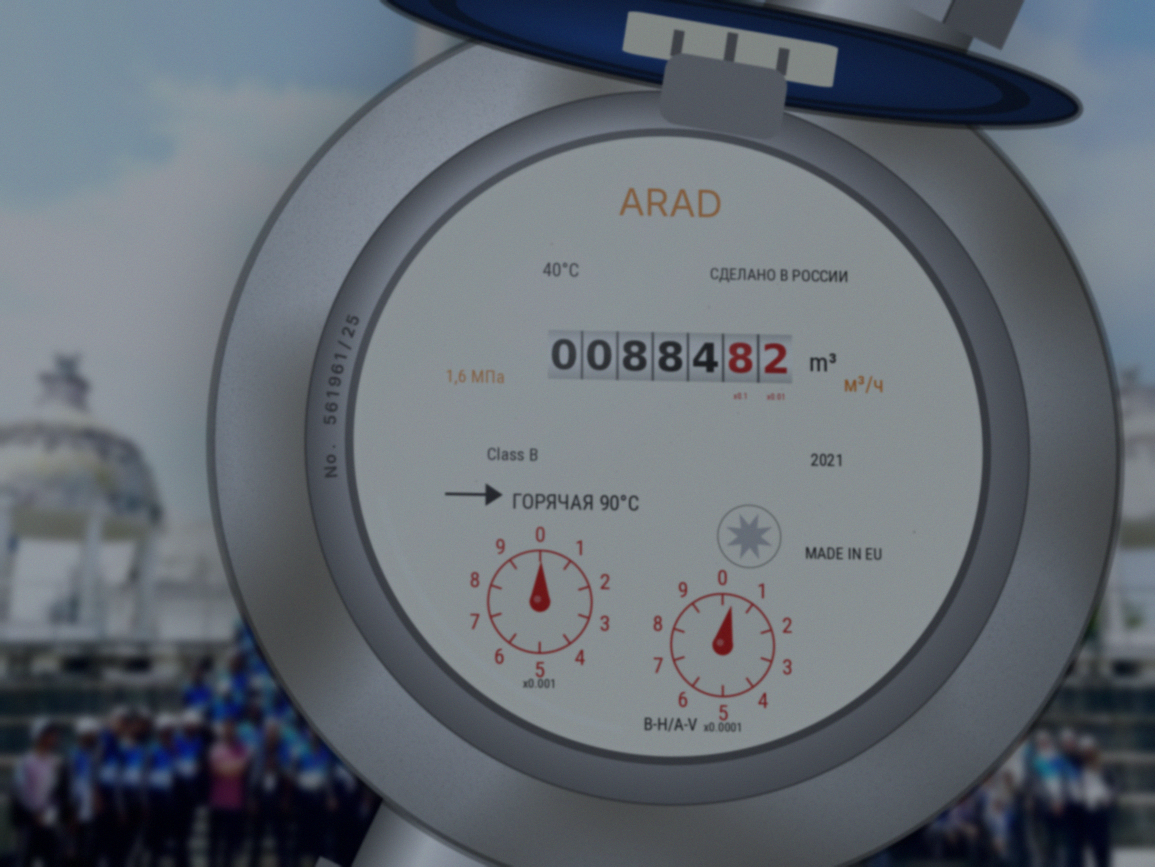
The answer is 884.8200 m³
